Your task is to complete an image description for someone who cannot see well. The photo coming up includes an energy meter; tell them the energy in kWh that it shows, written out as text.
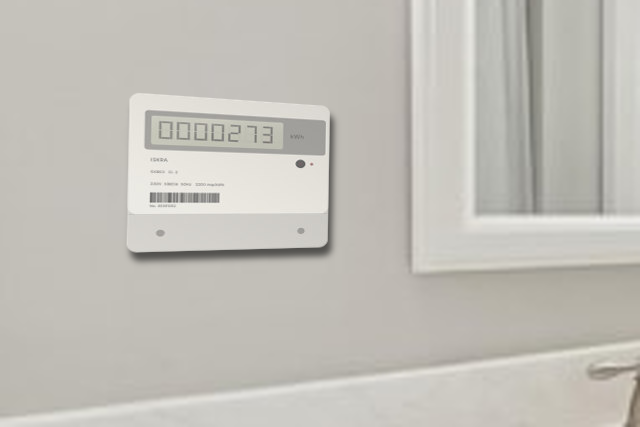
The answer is 273 kWh
